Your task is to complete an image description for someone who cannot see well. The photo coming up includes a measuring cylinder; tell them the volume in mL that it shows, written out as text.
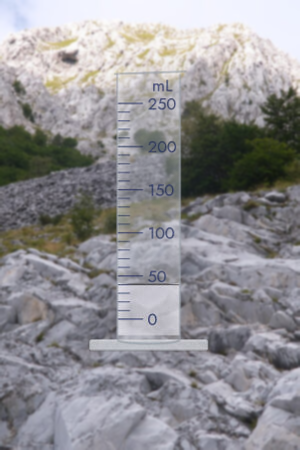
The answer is 40 mL
